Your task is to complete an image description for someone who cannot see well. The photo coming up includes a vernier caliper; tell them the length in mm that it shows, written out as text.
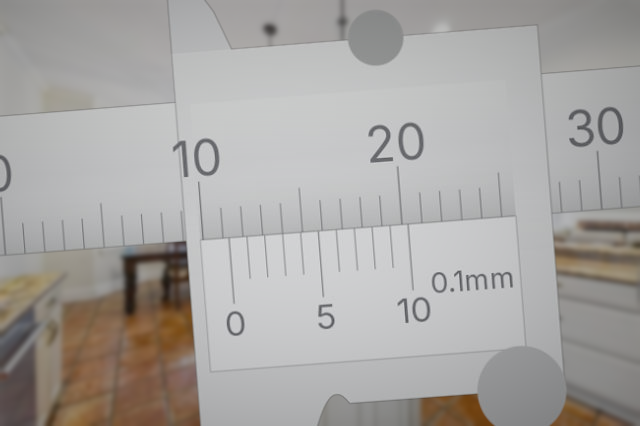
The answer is 11.3 mm
